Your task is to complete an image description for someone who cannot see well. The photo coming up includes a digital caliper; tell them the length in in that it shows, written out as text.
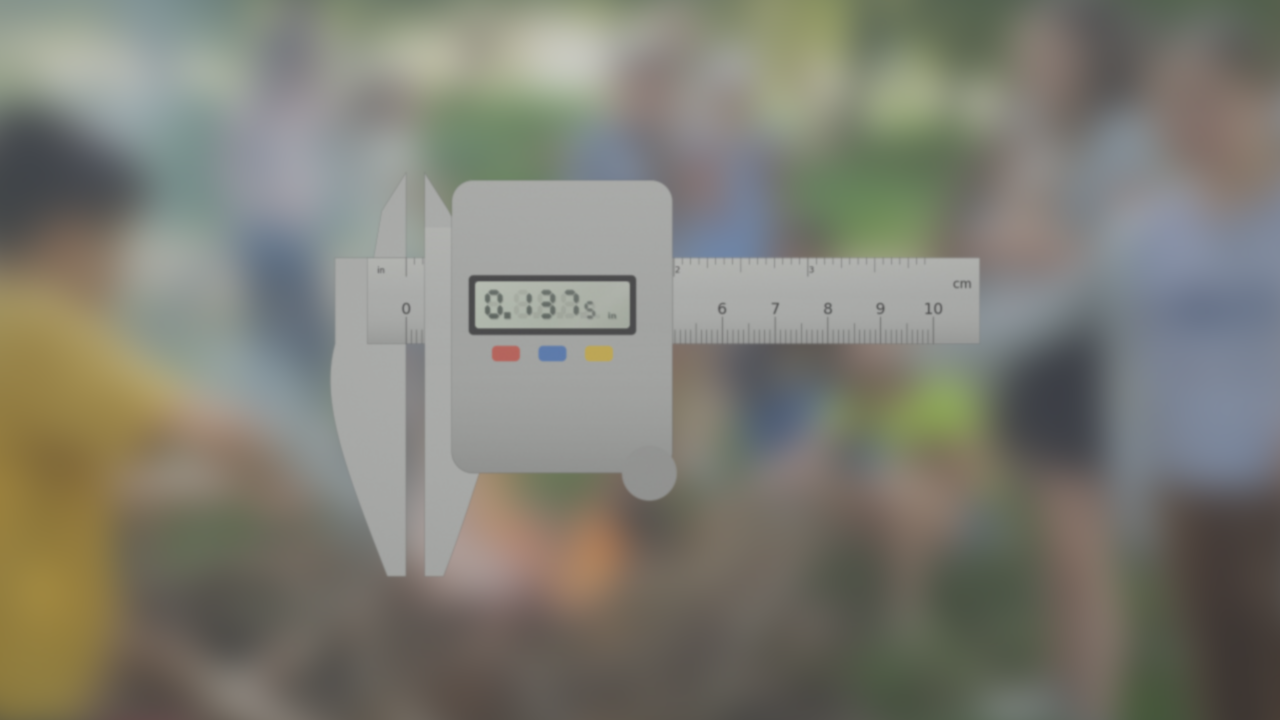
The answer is 0.1375 in
